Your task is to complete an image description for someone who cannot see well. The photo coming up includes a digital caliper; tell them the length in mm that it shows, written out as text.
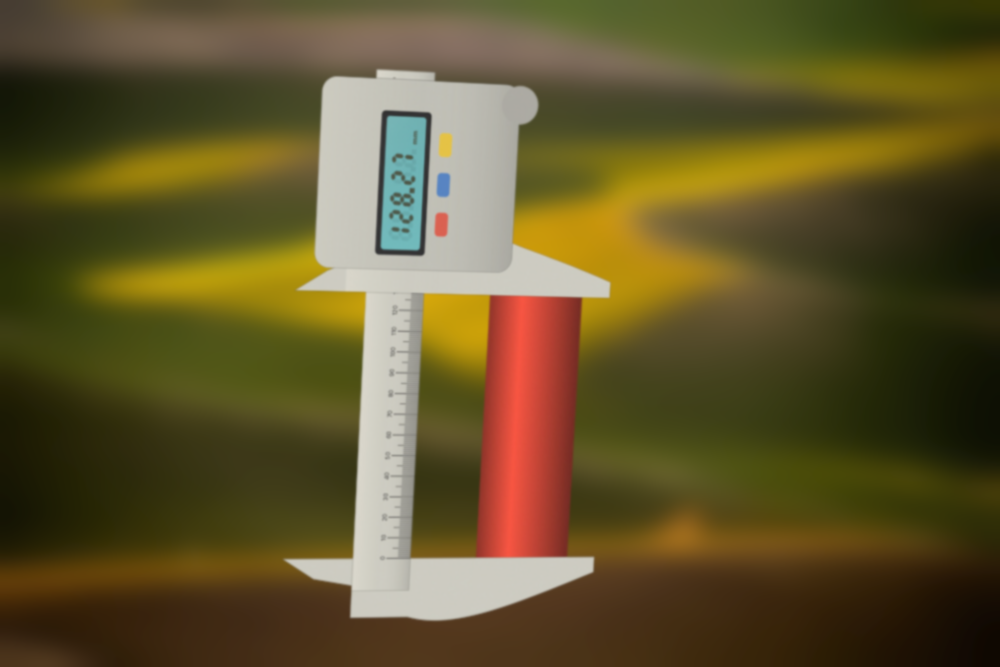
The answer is 128.27 mm
